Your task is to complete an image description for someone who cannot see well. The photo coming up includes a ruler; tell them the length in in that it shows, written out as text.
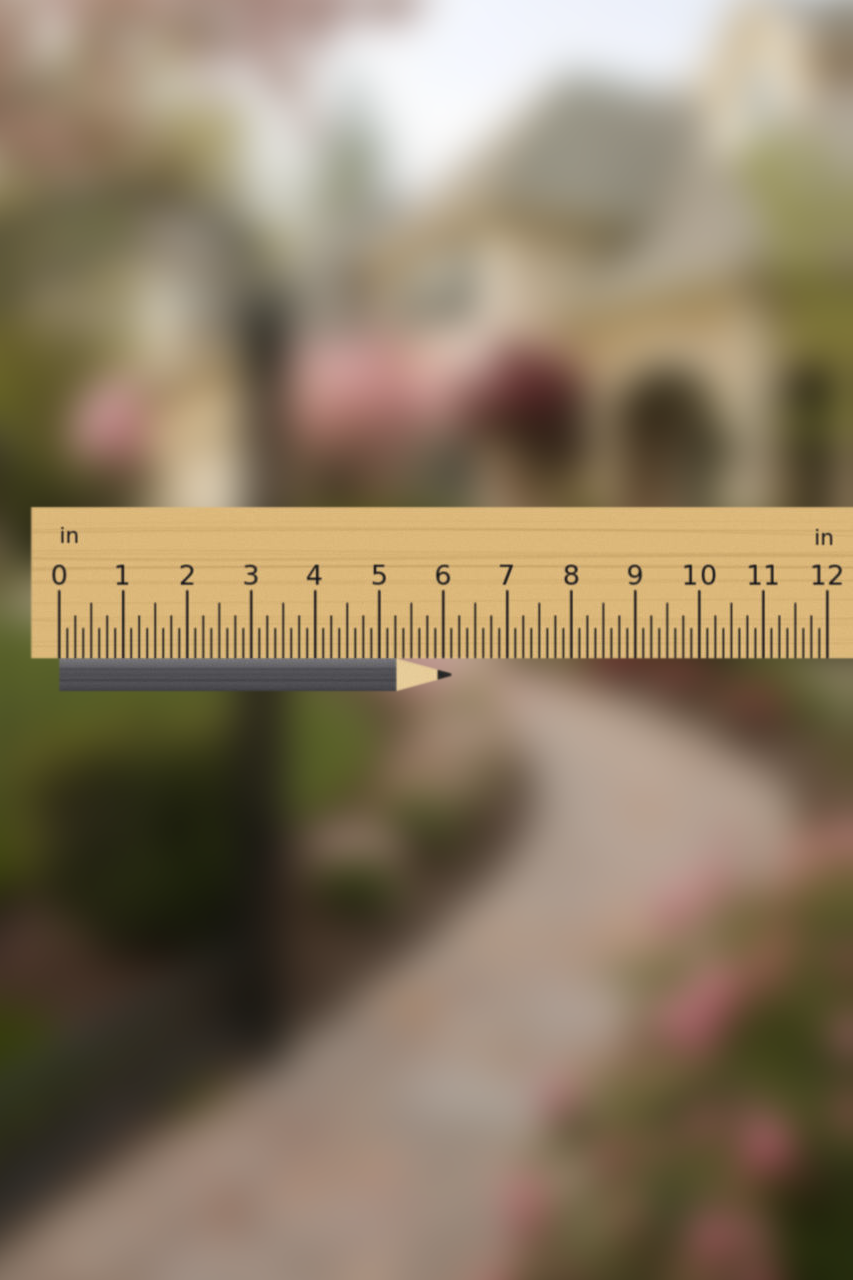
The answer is 6.125 in
